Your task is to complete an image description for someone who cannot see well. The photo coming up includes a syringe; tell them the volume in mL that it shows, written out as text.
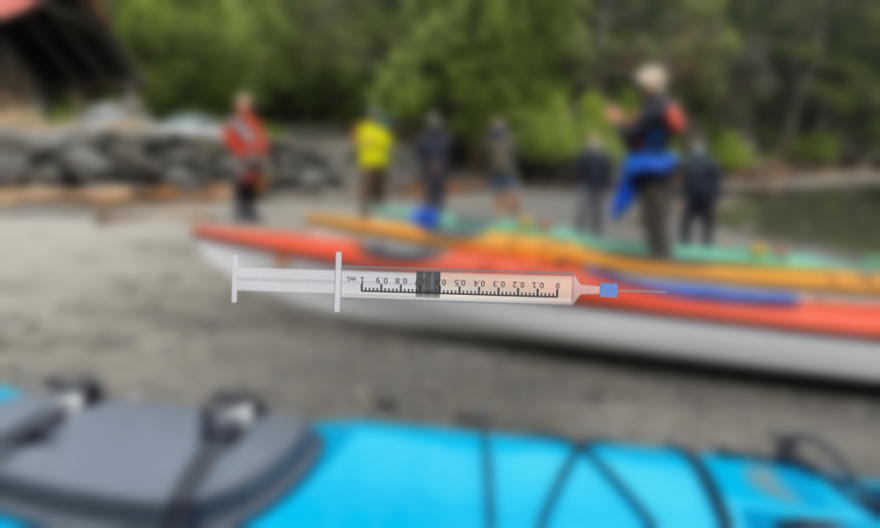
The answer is 0.6 mL
